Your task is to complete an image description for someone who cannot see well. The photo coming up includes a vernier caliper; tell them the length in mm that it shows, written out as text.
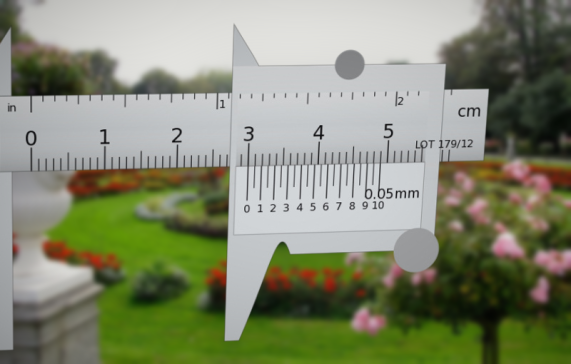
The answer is 30.0 mm
